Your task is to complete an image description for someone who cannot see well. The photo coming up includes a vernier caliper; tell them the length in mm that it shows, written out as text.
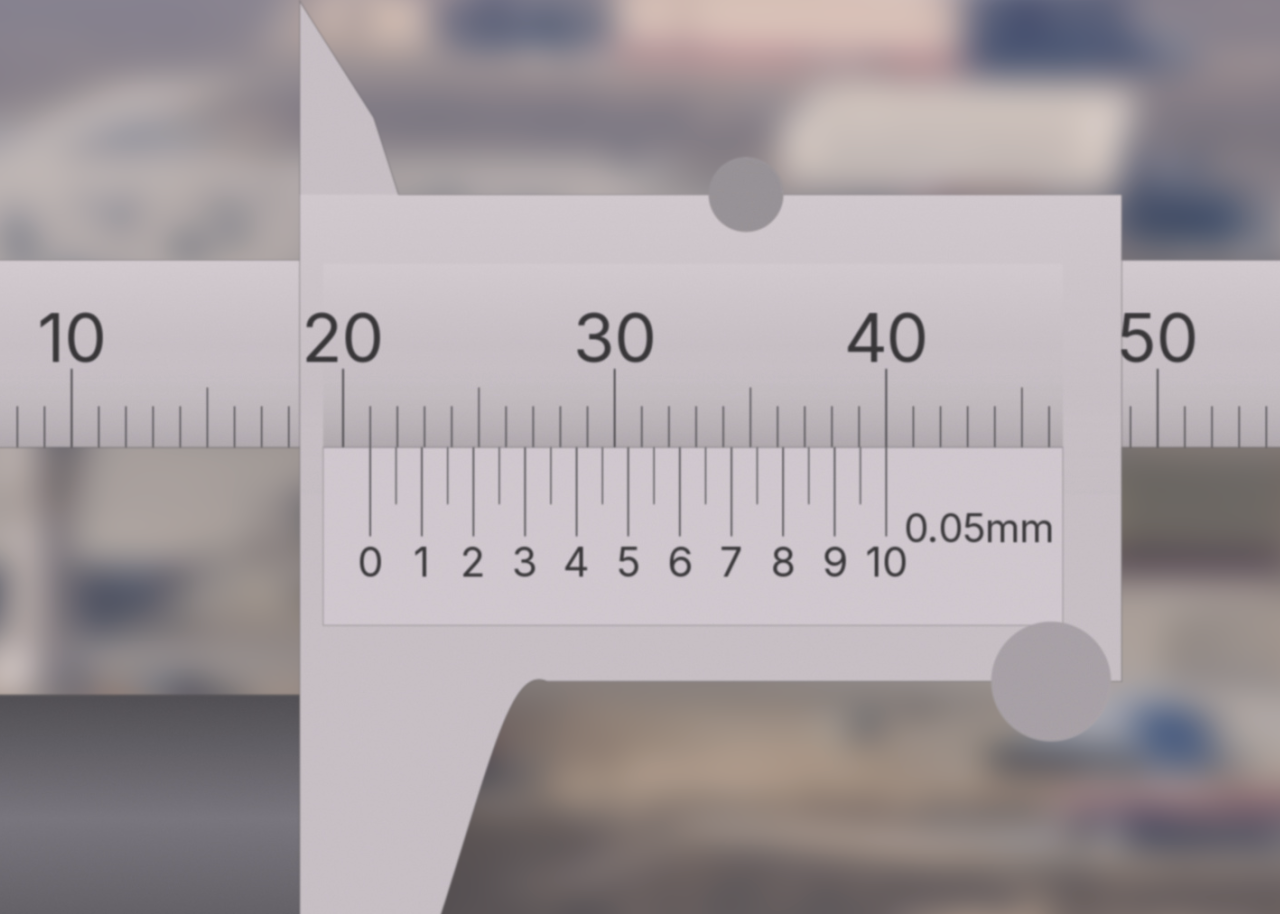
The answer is 21.0 mm
